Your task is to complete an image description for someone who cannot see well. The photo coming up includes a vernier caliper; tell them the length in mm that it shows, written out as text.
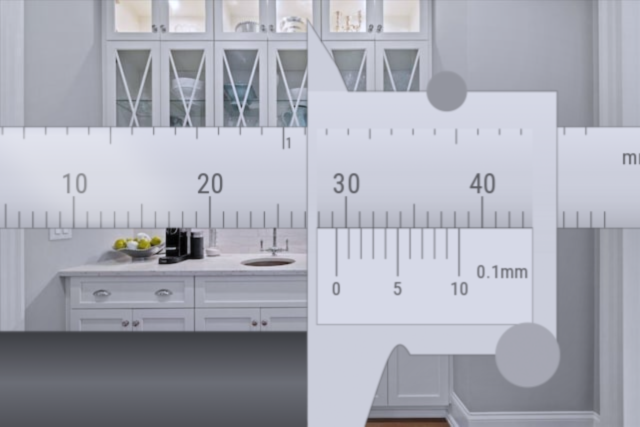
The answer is 29.3 mm
